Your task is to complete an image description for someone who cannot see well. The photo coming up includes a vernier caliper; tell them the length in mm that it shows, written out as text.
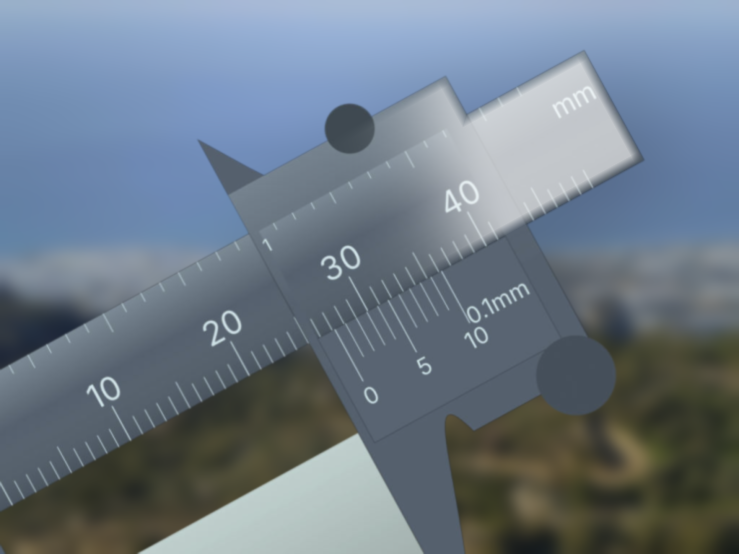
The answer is 27.2 mm
